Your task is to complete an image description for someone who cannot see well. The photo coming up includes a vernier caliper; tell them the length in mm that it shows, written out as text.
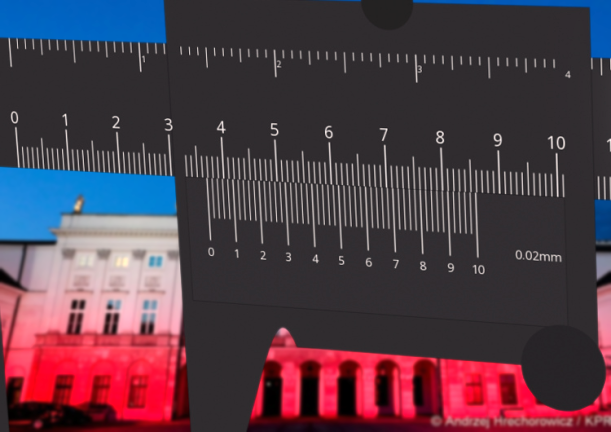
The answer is 36.8 mm
